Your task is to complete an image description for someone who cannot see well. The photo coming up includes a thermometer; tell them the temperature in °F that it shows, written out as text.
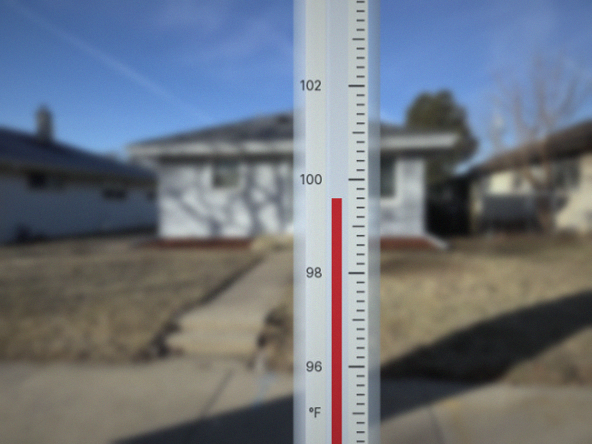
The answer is 99.6 °F
